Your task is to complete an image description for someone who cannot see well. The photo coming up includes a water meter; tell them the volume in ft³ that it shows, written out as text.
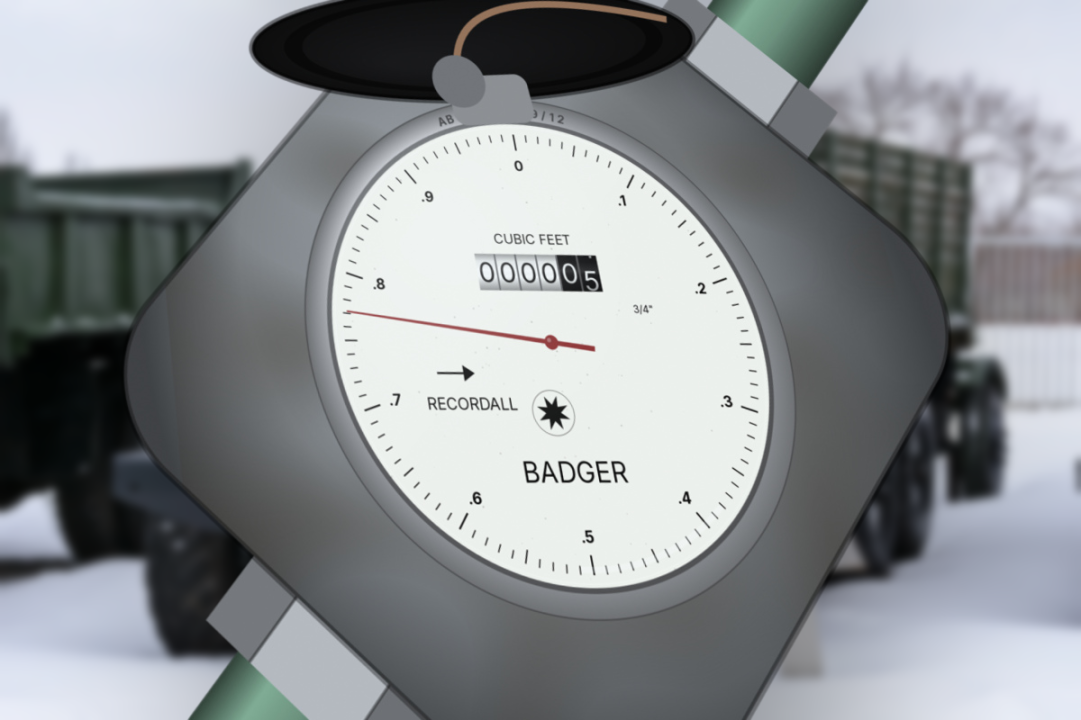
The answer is 4.77 ft³
